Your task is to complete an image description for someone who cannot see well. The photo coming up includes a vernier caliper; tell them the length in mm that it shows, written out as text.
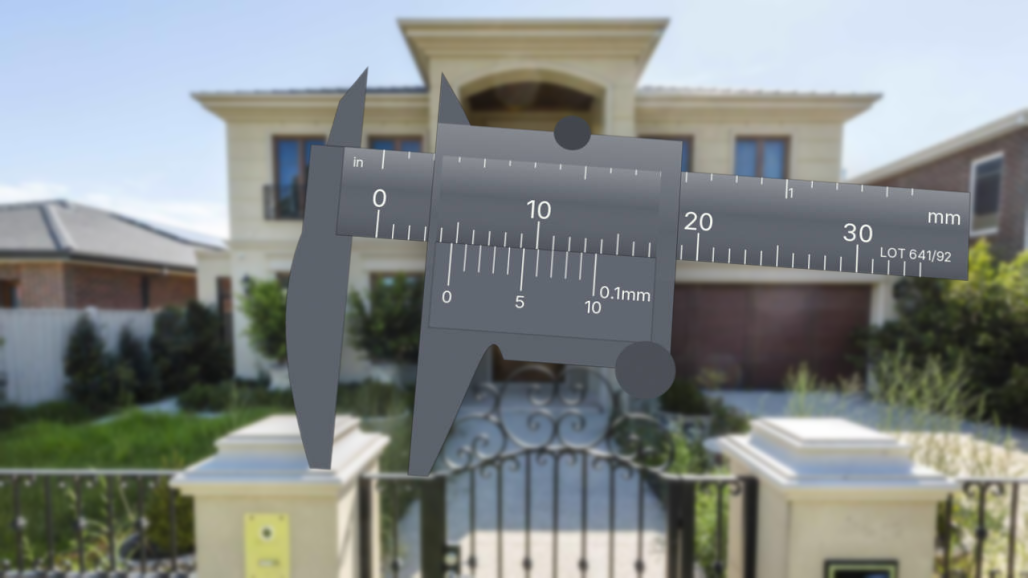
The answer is 4.7 mm
